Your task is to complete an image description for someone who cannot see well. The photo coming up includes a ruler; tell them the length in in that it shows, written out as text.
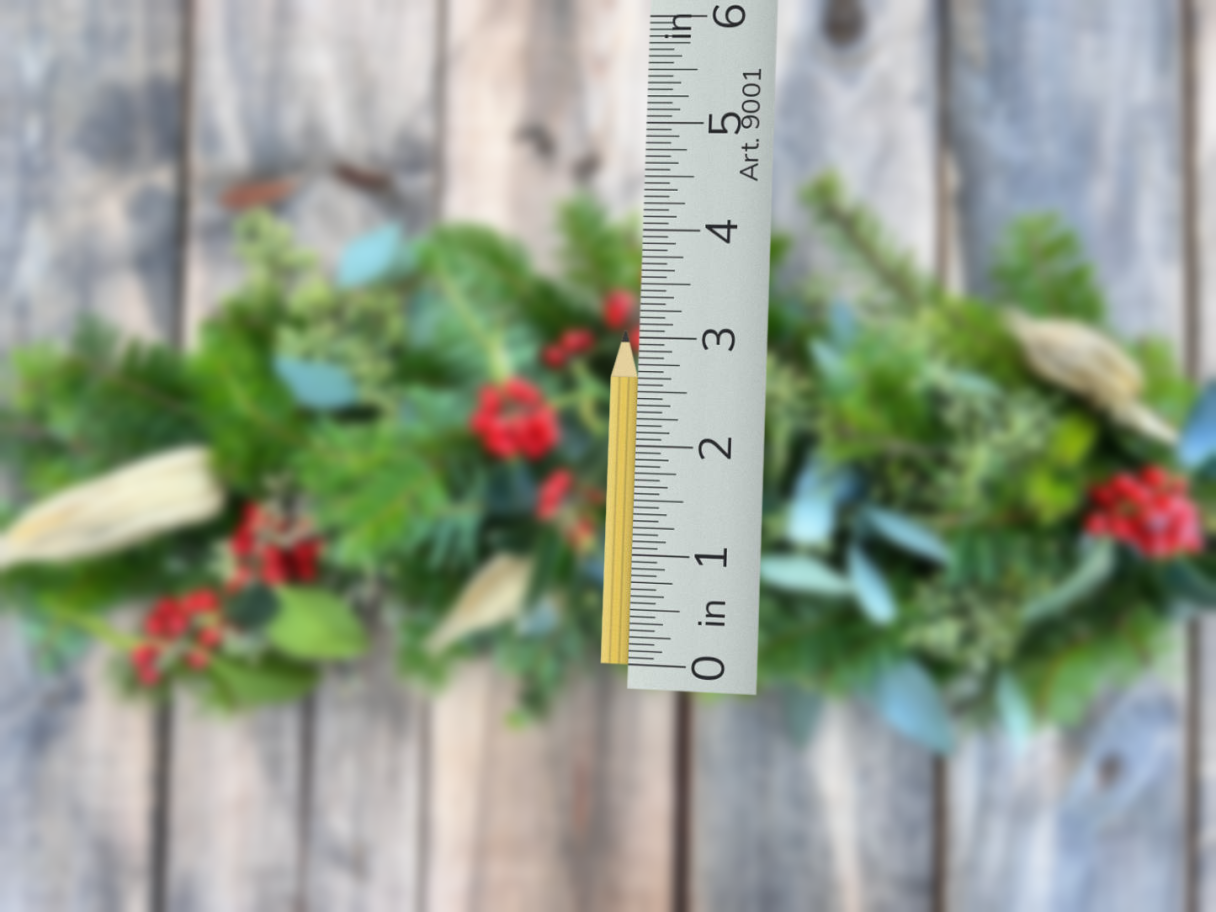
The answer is 3.0625 in
